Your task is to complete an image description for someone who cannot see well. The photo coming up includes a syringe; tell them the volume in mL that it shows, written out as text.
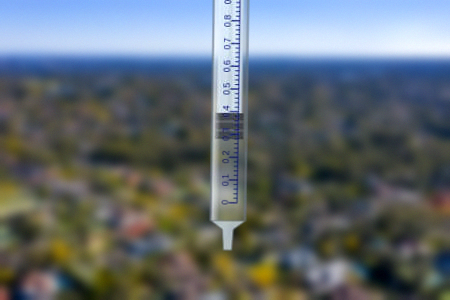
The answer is 0.28 mL
